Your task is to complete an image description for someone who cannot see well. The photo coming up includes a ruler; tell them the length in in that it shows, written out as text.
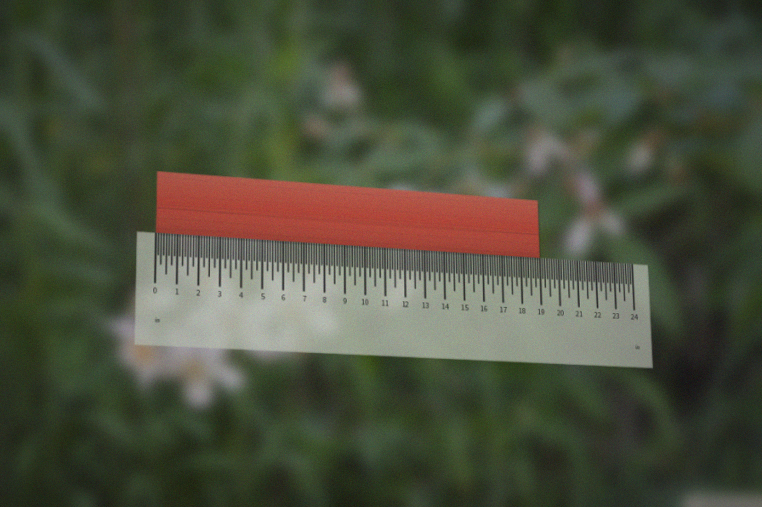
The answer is 19 in
